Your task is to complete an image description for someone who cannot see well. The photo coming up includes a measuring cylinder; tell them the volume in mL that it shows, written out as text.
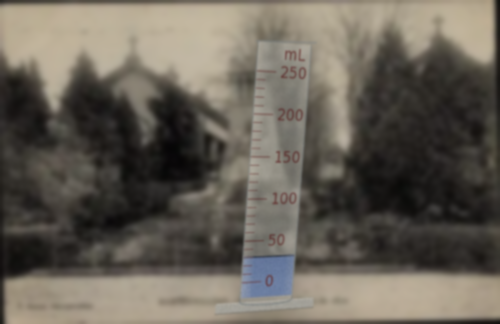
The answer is 30 mL
